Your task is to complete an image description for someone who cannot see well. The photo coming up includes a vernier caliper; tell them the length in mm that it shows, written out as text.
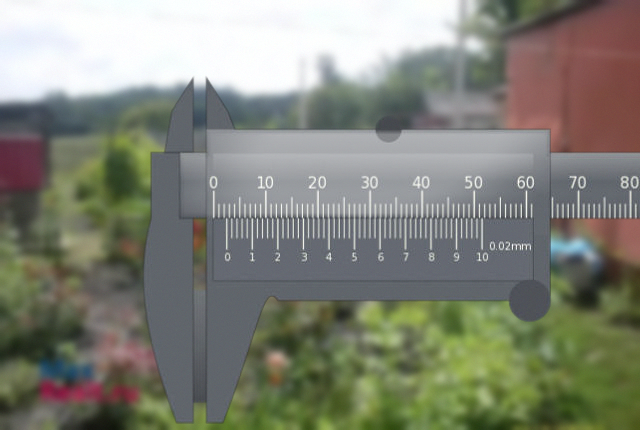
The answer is 2.5 mm
